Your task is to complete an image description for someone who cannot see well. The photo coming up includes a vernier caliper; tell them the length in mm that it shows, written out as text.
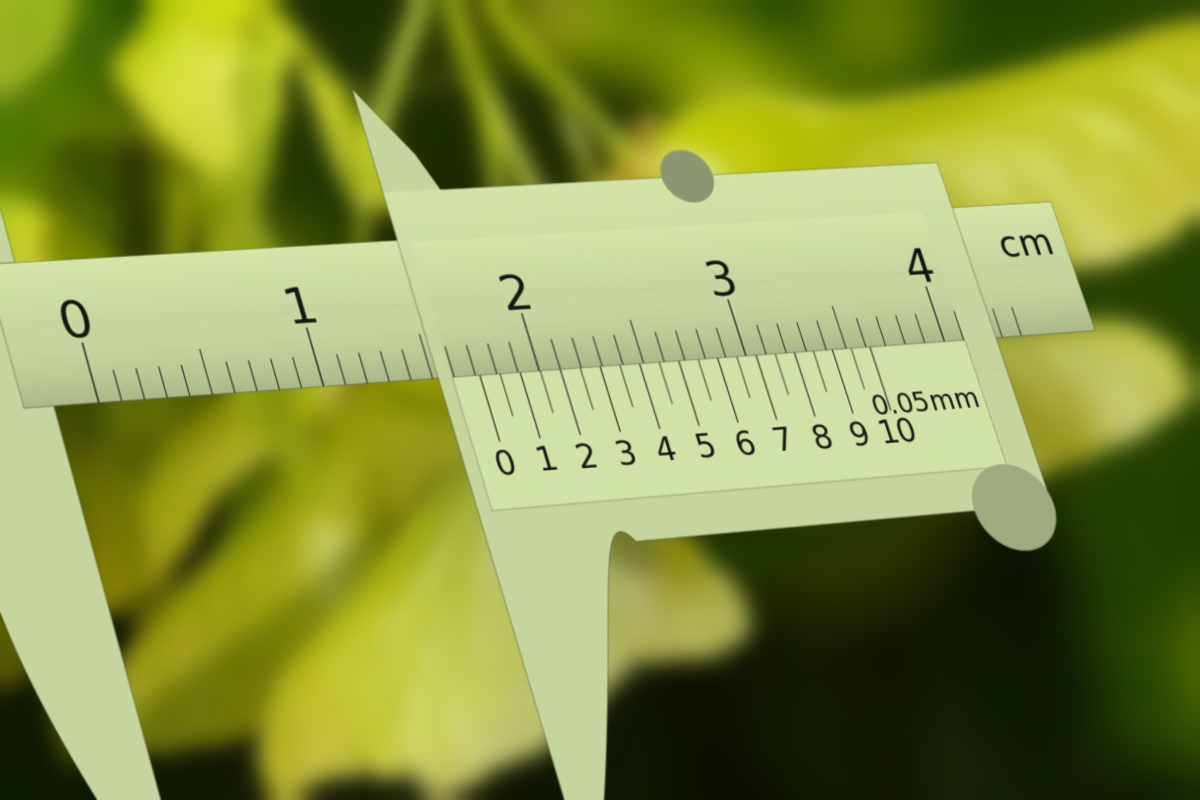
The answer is 17.2 mm
